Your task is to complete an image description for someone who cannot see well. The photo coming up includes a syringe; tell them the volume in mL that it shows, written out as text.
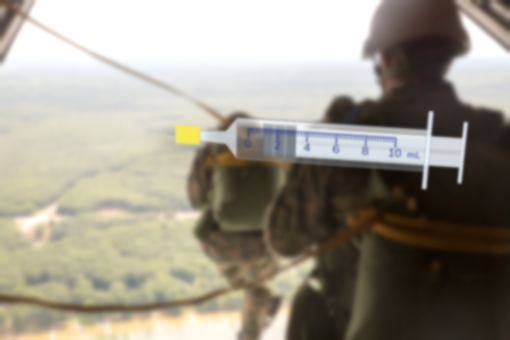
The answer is 1 mL
